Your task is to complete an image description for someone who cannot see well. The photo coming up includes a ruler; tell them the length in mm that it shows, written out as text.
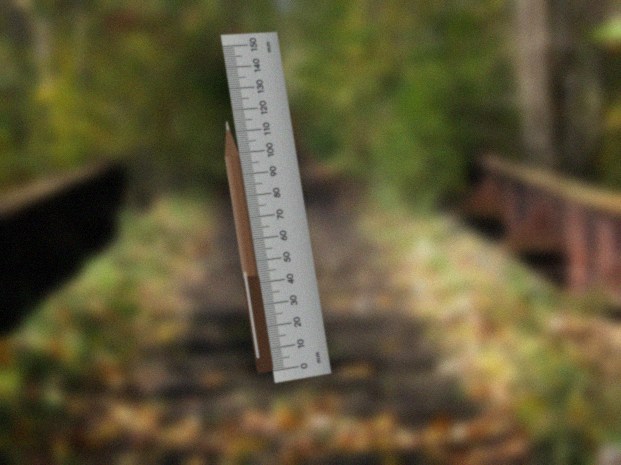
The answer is 115 mm
